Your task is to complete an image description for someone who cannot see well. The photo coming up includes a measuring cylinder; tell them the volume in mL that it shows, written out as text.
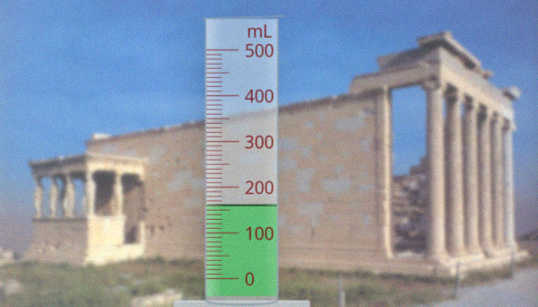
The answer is 160 mL
